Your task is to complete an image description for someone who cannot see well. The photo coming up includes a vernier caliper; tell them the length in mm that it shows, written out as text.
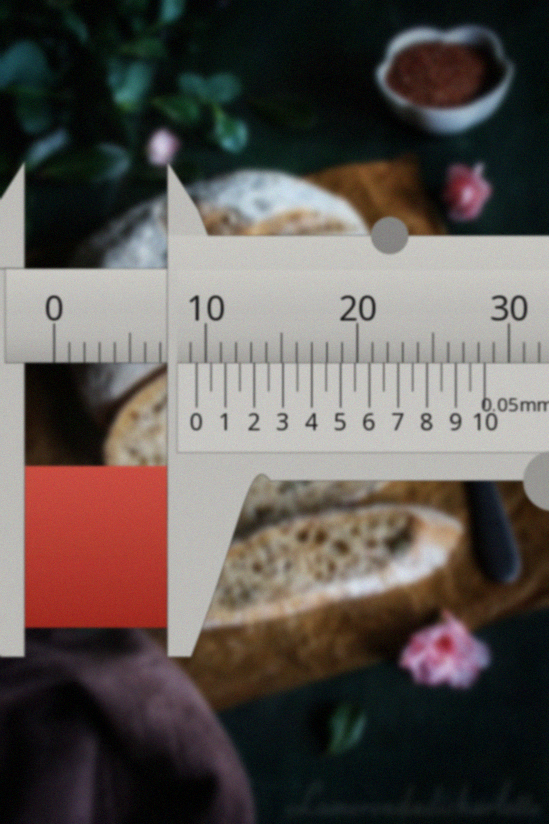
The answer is 9.4 mm
